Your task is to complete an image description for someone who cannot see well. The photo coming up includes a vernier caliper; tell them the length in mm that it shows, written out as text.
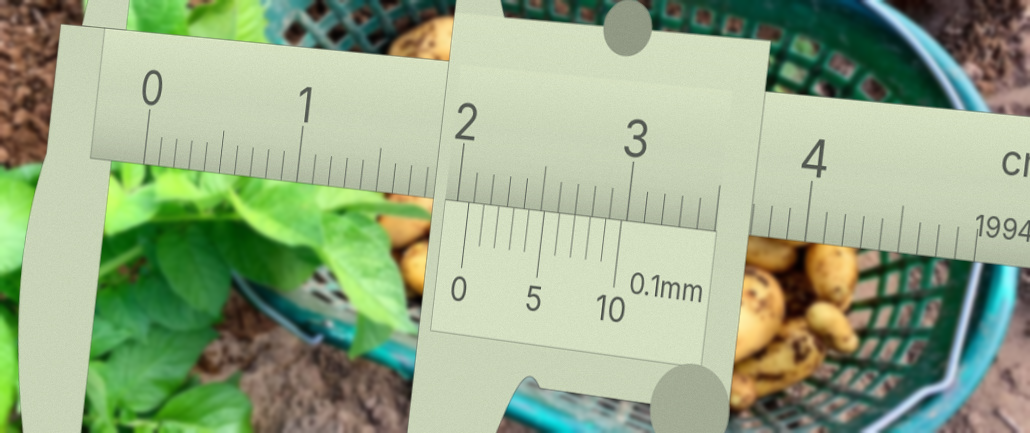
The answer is 20.7 mm
